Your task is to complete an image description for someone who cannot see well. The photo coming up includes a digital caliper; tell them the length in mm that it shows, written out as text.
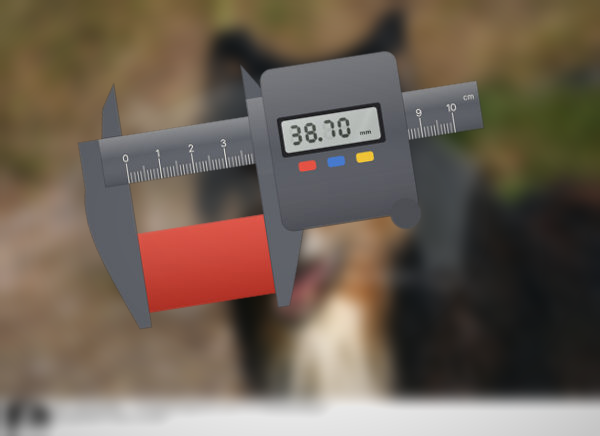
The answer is 38.70 mm
